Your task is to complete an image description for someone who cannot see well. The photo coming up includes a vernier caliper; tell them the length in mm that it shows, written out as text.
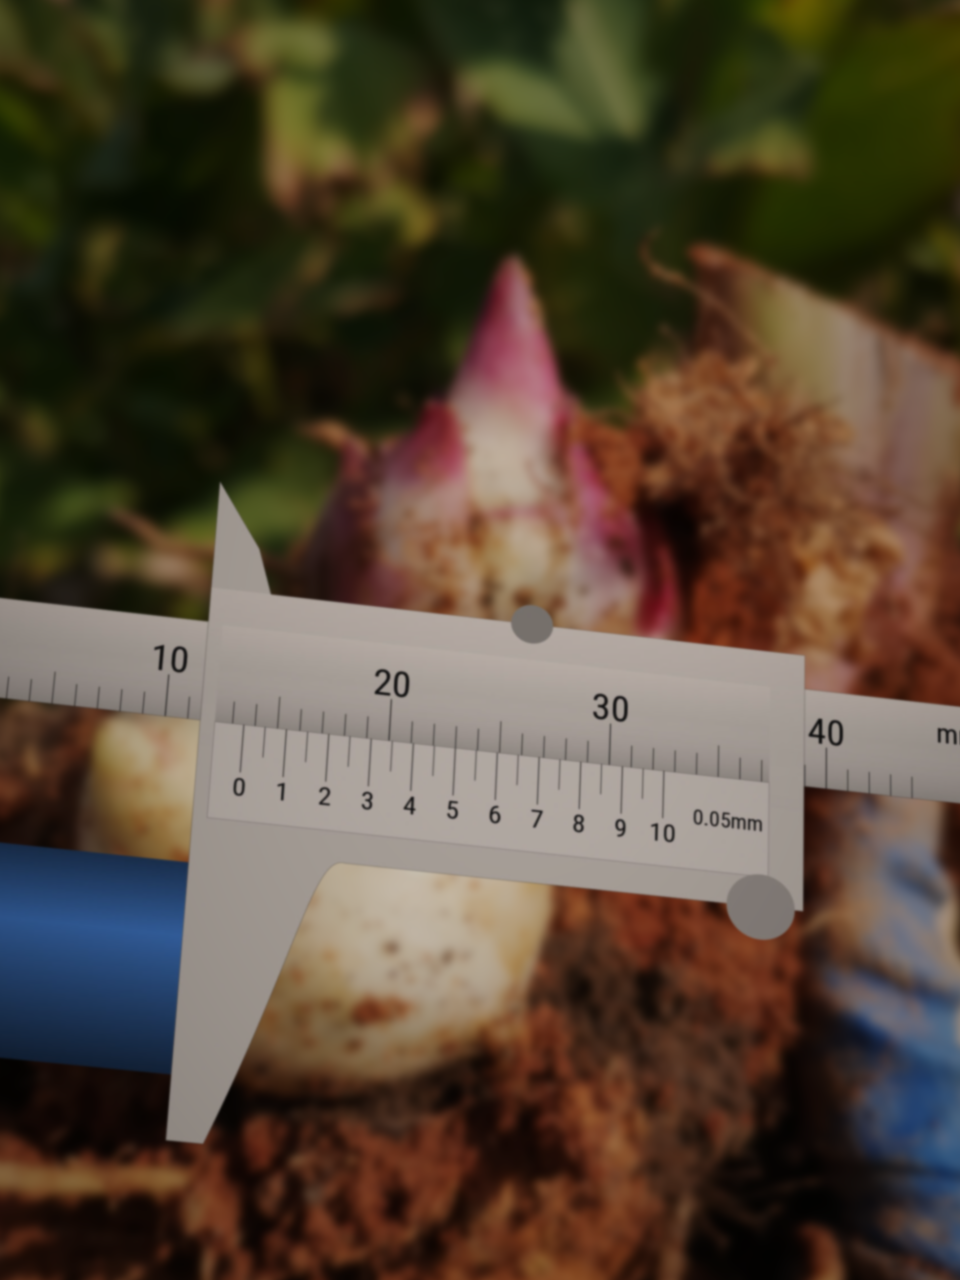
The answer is 13.5 mm
